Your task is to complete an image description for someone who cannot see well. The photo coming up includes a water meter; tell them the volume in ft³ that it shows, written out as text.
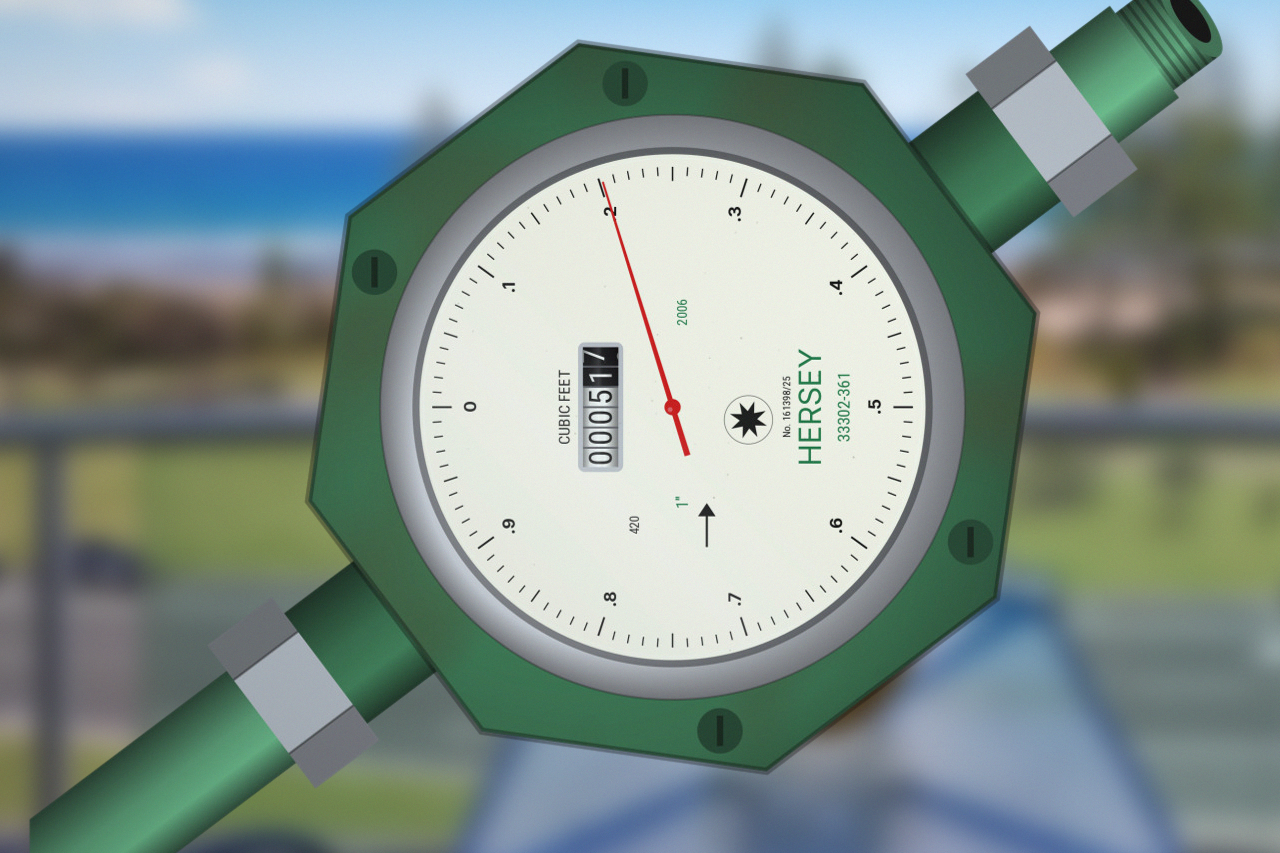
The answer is 517.20 ft³
